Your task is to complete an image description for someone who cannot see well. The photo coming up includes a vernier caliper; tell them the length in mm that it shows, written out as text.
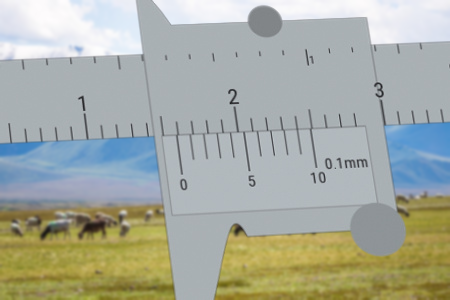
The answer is 15.9 mm
